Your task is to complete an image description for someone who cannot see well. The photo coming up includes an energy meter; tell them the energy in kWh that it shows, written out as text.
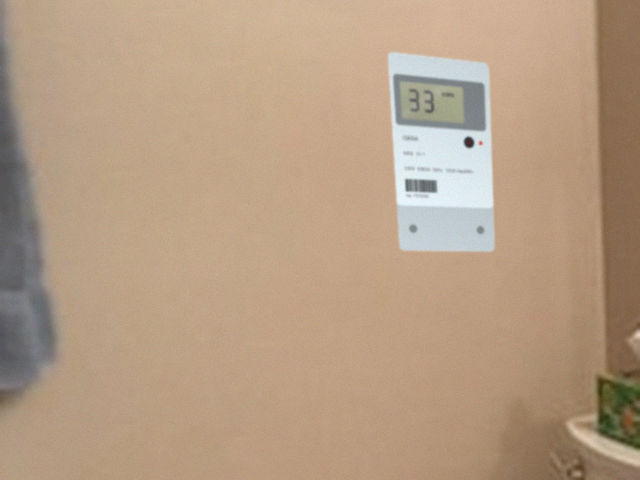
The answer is 33 kWh
